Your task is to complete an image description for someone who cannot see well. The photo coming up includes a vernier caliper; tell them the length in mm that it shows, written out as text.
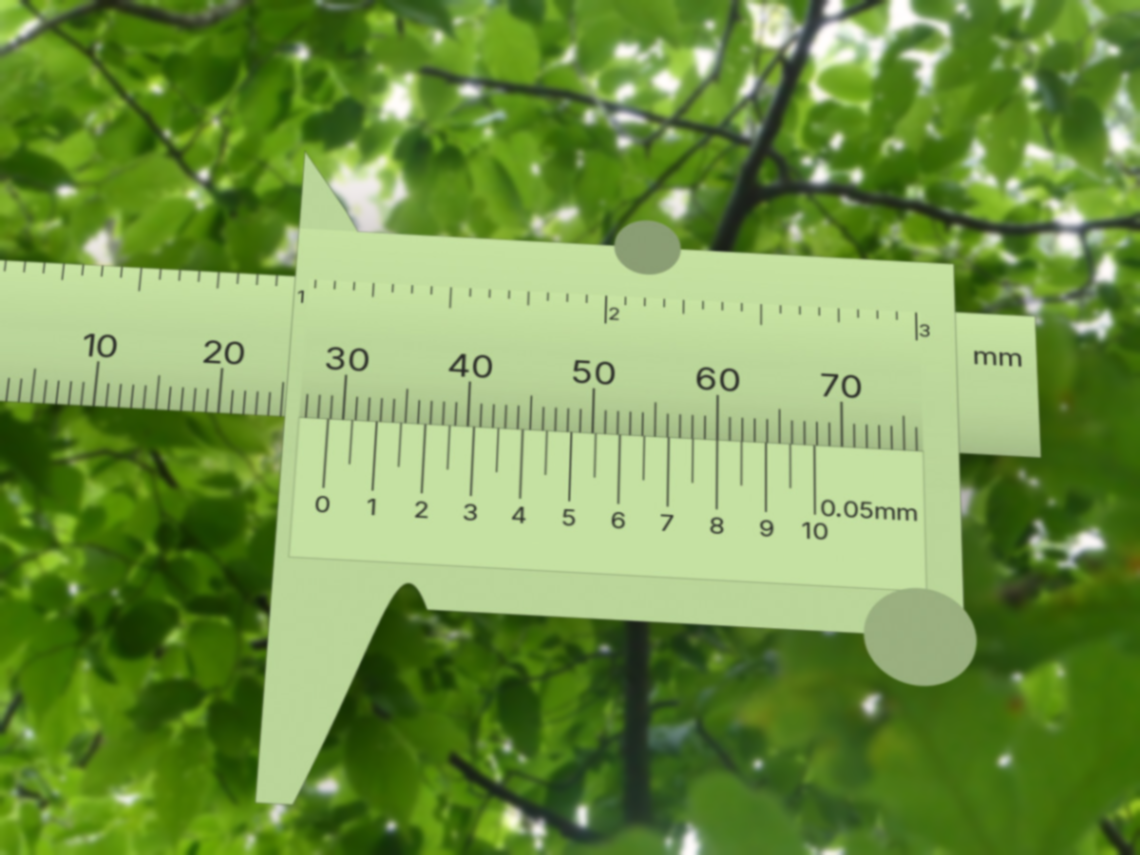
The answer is 28.8 mm
